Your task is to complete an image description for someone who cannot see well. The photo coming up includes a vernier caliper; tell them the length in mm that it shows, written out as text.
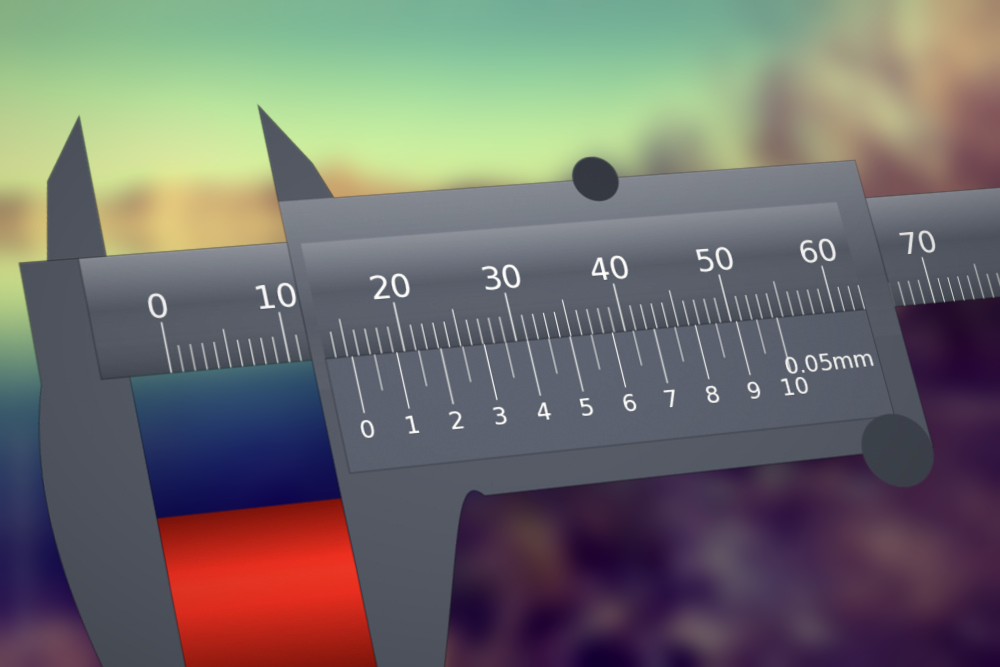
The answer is 15.4 mm
